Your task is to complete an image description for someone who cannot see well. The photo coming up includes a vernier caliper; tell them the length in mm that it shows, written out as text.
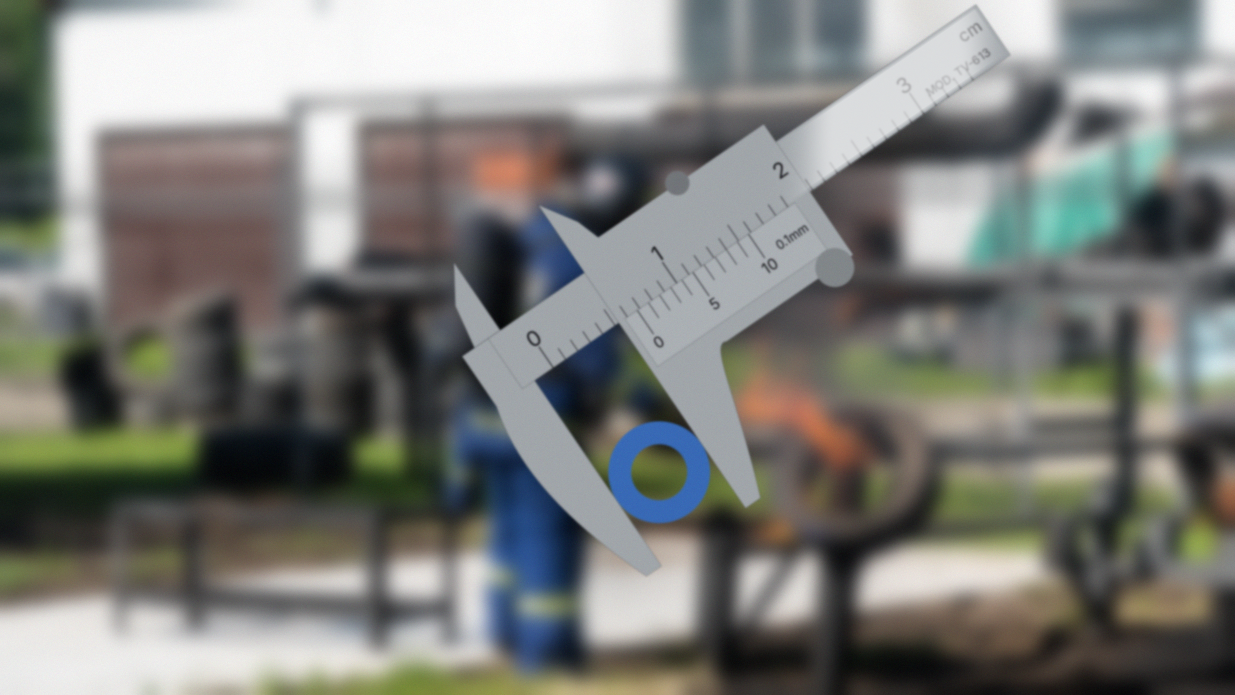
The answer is 6.8 mm
